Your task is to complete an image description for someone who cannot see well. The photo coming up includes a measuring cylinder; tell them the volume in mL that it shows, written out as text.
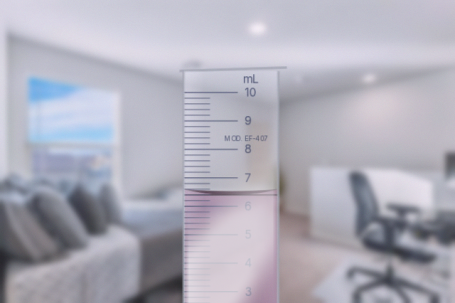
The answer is 6.4 mL
